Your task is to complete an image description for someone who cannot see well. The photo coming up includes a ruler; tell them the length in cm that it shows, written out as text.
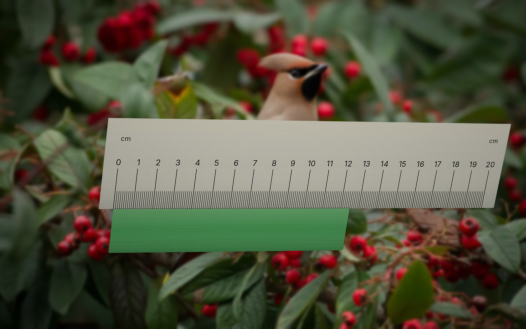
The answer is 12.5 cm
